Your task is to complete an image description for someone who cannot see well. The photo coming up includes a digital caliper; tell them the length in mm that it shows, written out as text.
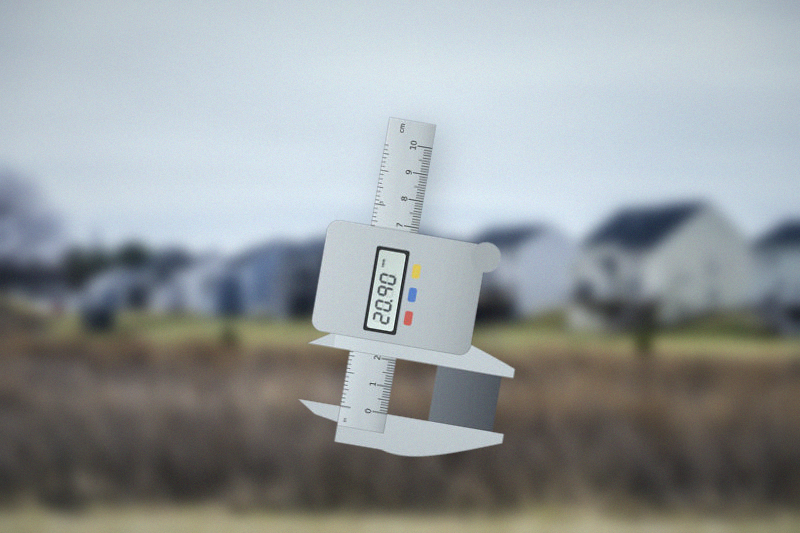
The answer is 20.90 mm
